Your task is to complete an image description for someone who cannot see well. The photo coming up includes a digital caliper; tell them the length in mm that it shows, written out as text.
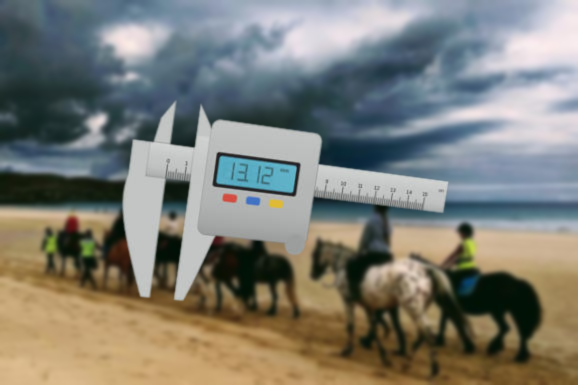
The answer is 13.12 mm
